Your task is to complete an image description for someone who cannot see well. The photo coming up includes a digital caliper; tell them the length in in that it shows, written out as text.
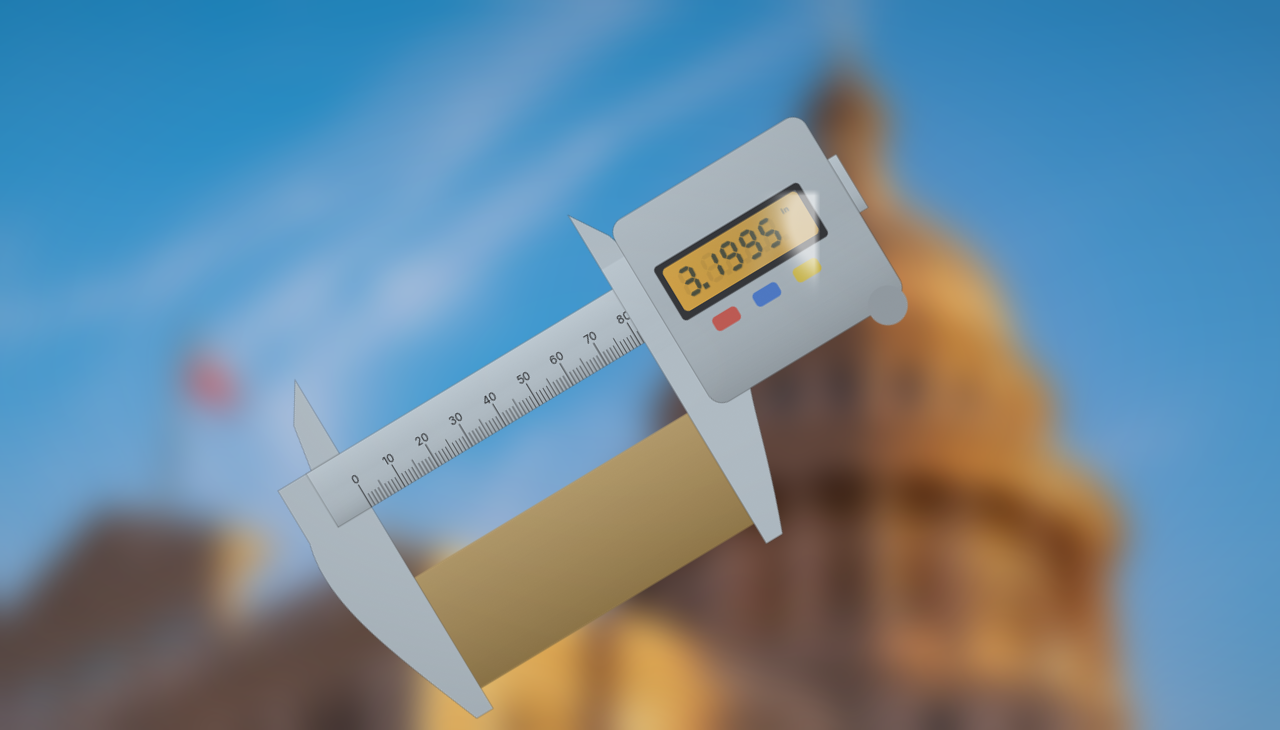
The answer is 3.1995 in
